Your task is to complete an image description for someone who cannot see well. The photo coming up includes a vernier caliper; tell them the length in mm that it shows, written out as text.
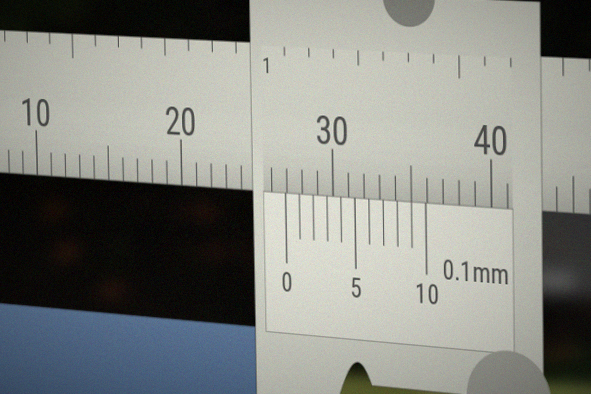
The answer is 26.9 mm
